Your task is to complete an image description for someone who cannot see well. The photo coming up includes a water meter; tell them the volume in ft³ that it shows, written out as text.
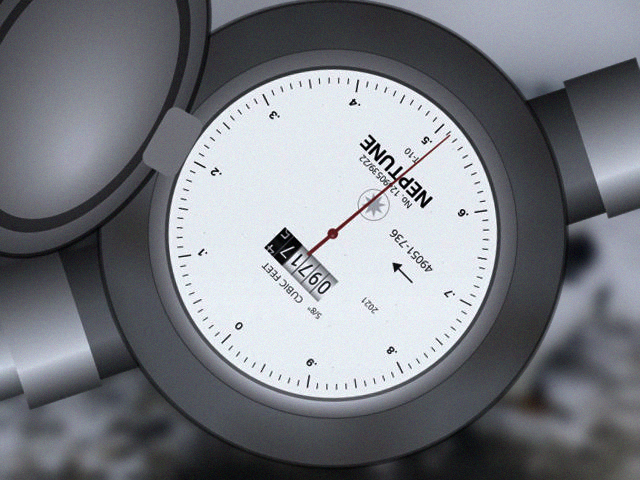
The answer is 97174.51 ft³
